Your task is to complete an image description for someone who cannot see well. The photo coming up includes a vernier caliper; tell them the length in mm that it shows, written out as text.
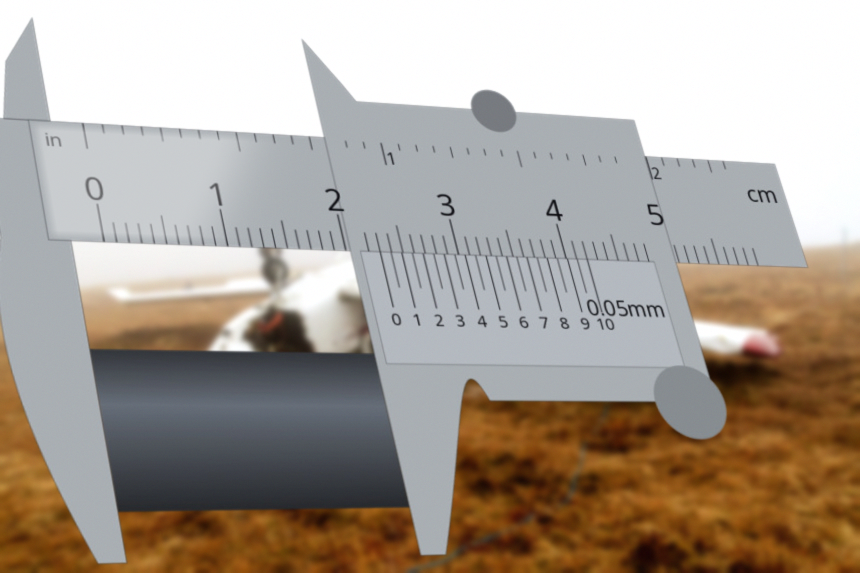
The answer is 23.0 mm
